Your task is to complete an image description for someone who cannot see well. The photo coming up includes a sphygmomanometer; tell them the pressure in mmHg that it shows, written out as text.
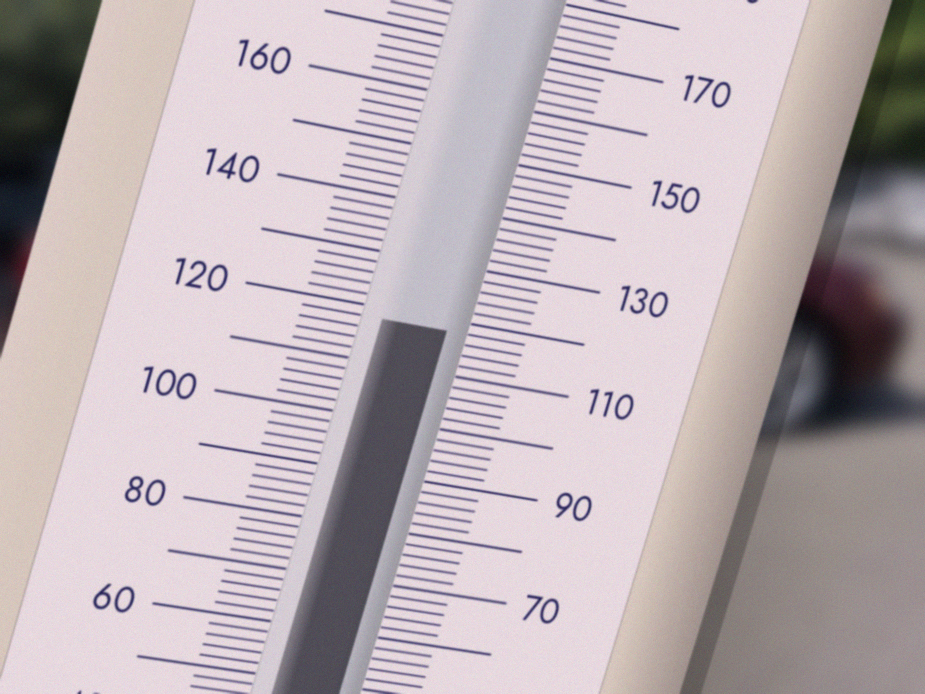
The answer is 118 mmHg
